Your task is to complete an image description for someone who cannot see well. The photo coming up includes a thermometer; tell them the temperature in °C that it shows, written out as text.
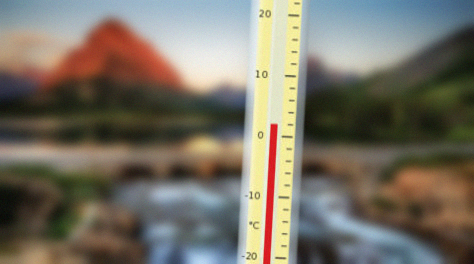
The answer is 2 °C
